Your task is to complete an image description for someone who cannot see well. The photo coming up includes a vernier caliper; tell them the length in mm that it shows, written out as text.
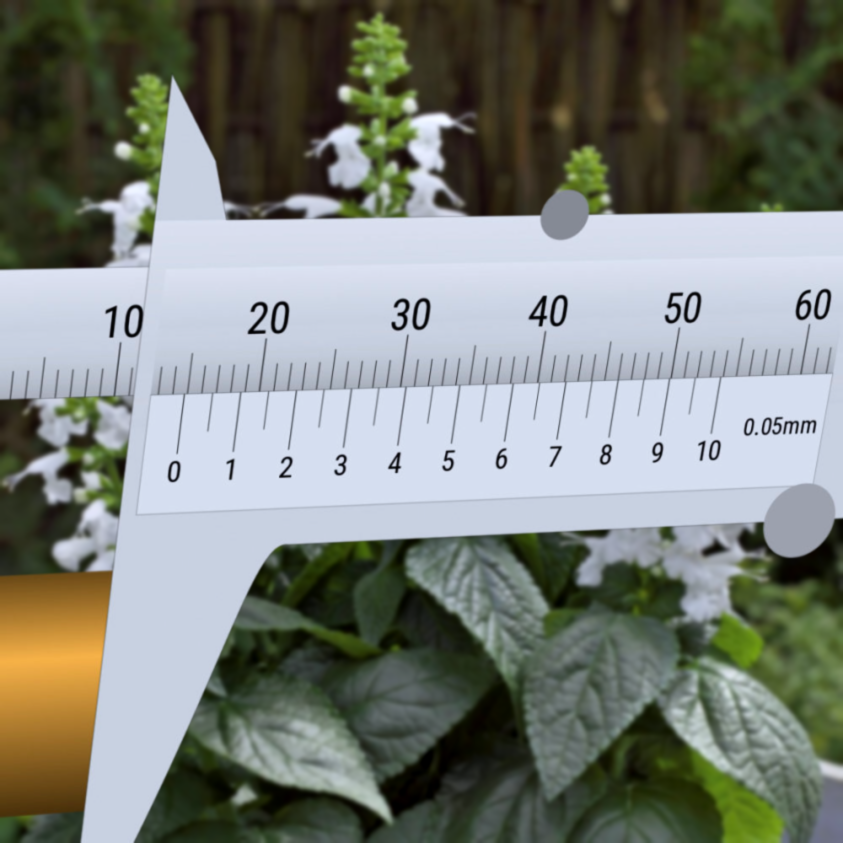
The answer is 14.8 mm
